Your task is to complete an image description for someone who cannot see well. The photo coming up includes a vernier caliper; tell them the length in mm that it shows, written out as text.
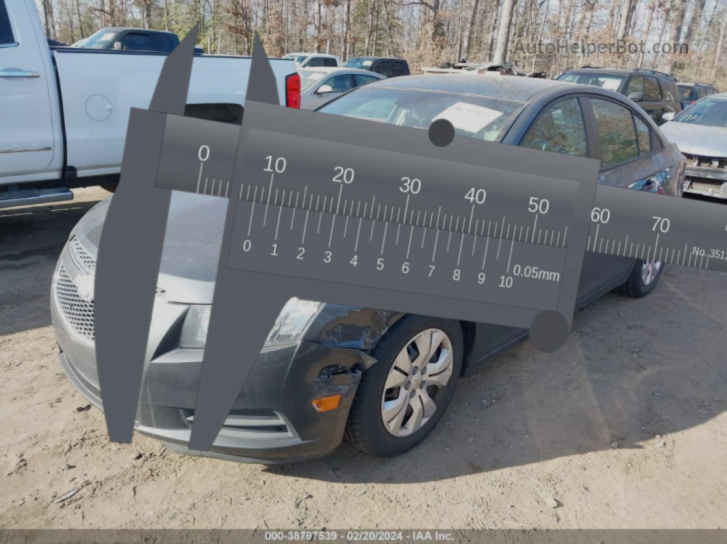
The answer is 8.0 mm
